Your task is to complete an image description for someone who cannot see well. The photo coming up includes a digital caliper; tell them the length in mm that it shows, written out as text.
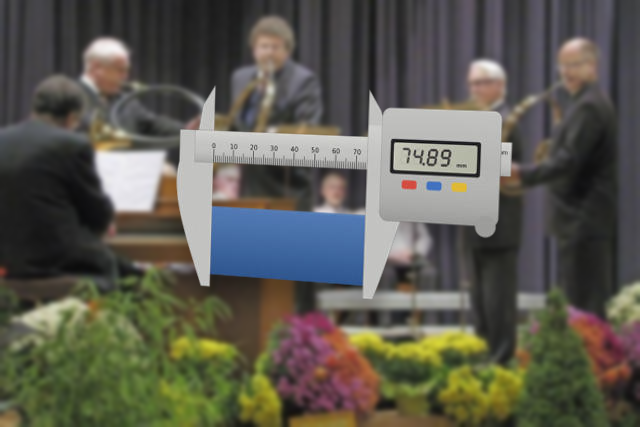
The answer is 74.89 mm
